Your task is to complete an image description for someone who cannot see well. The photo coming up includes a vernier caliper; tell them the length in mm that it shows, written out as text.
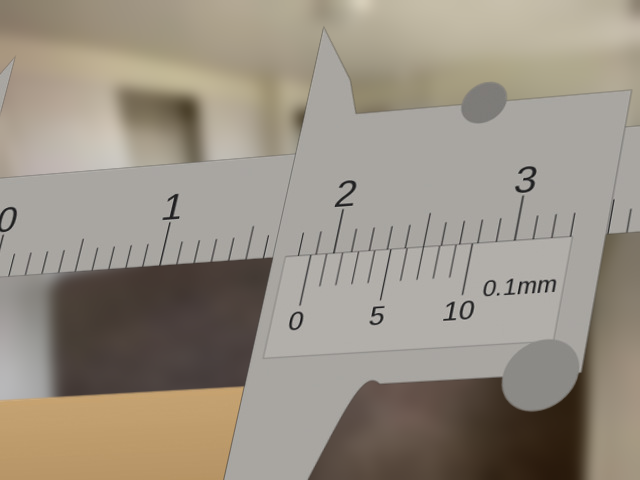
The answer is 18.7 mm
